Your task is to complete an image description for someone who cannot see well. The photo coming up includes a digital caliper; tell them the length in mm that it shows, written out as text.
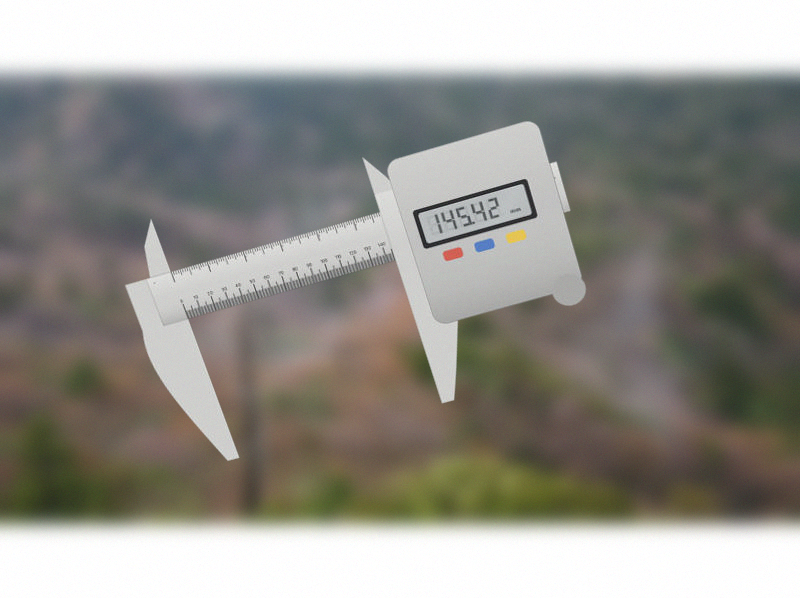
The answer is 145.42 mm
